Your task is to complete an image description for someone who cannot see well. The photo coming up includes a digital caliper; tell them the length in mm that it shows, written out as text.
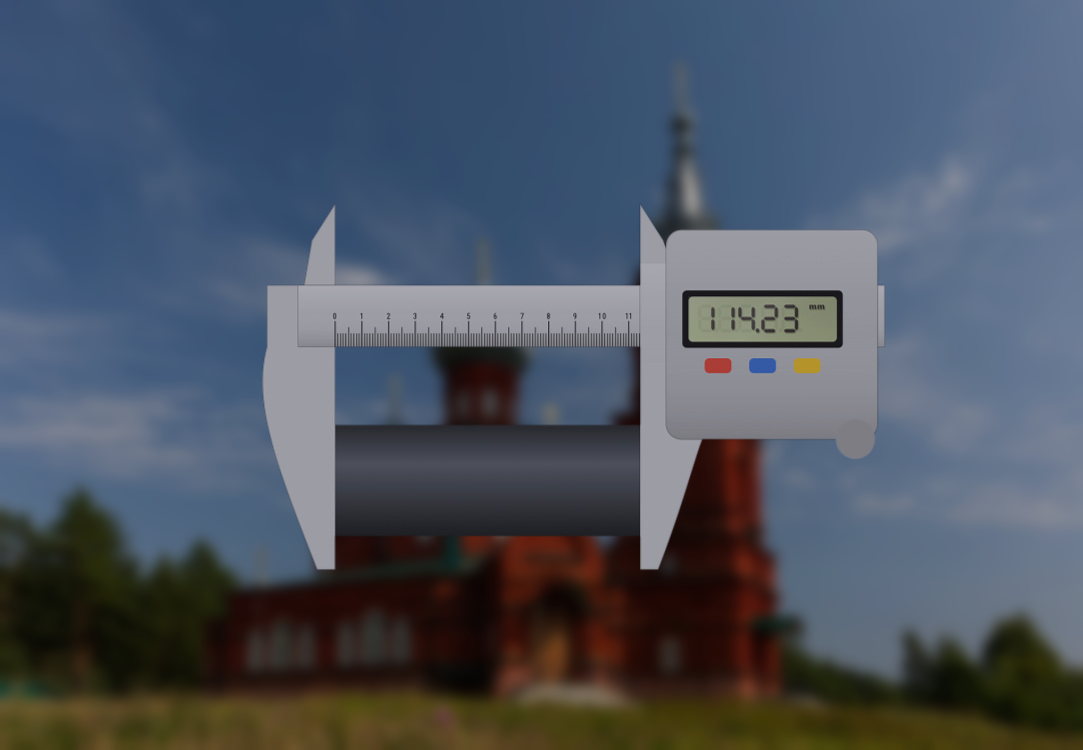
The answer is 114.23 mm
